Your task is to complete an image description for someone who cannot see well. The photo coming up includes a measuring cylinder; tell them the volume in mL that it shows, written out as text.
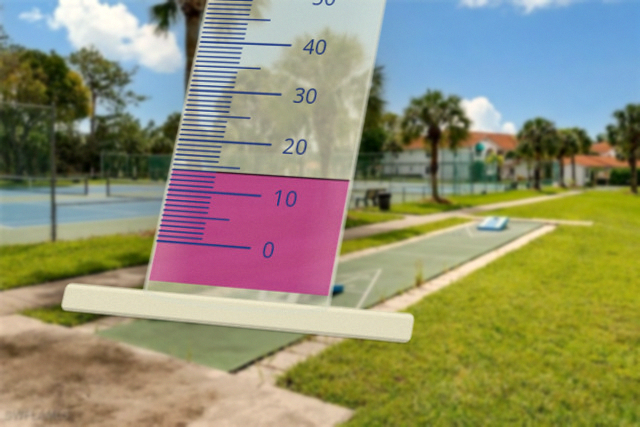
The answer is 14 mL
